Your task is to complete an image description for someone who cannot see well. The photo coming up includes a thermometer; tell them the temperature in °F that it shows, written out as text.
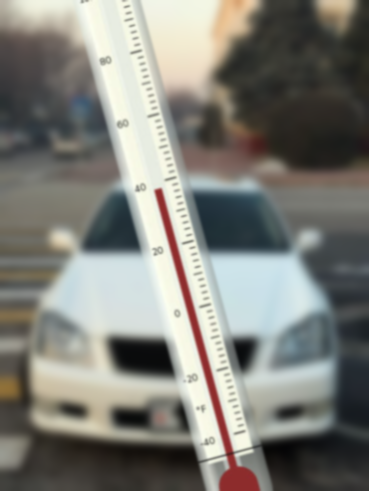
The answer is 38 °F
